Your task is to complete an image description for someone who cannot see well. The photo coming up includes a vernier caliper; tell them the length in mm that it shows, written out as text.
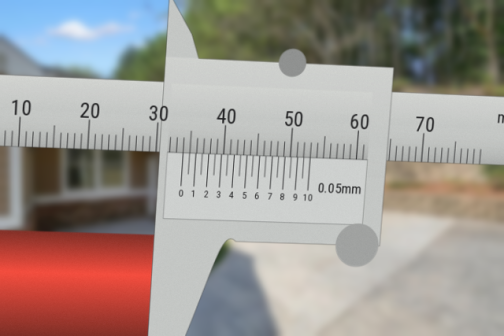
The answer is 34.0 mm
